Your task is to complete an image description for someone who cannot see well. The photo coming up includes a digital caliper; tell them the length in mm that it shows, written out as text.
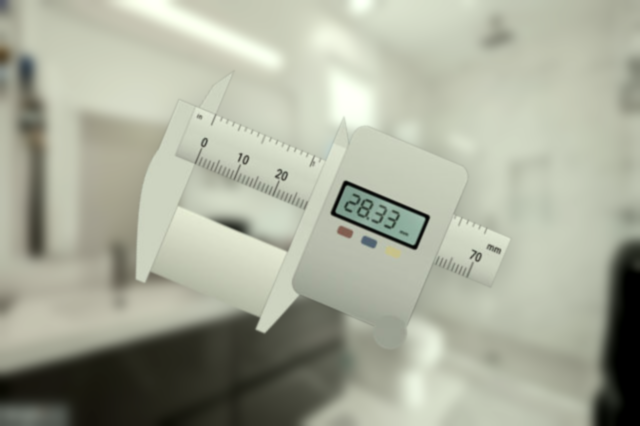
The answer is 28.33 mm
